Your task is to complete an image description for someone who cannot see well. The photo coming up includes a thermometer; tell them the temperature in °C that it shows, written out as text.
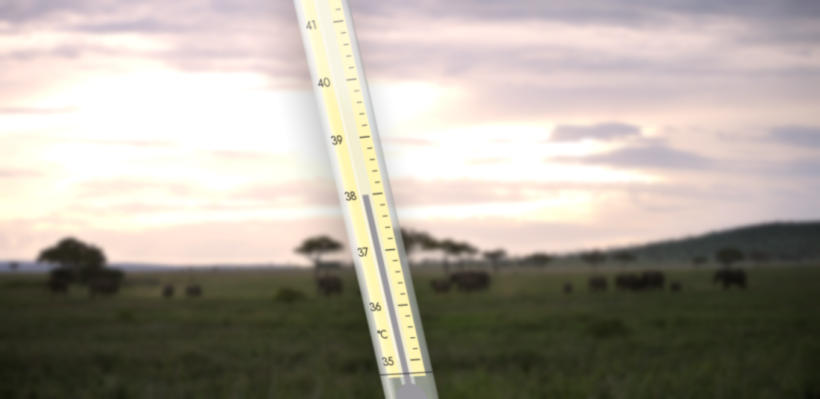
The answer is 38 °C
